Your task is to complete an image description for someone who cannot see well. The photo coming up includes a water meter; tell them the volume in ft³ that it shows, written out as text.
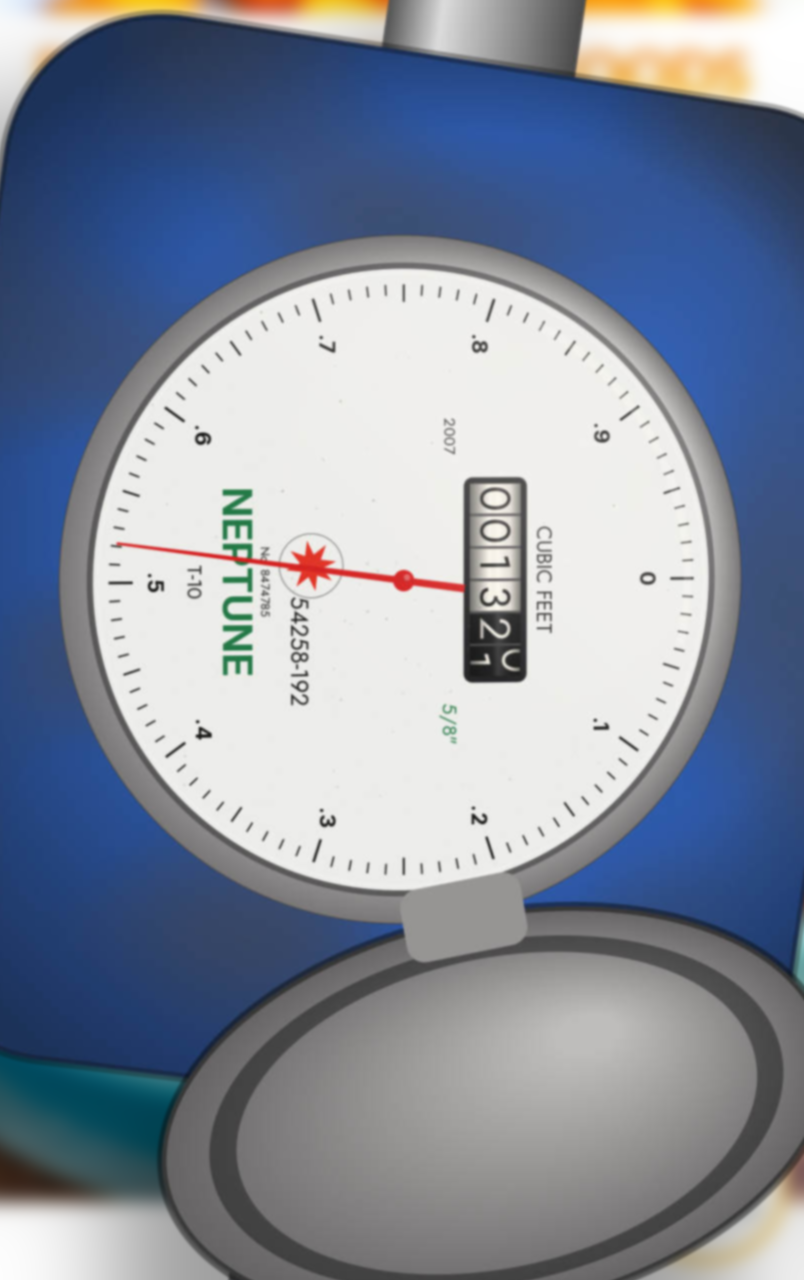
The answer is 1320.52 ft³
